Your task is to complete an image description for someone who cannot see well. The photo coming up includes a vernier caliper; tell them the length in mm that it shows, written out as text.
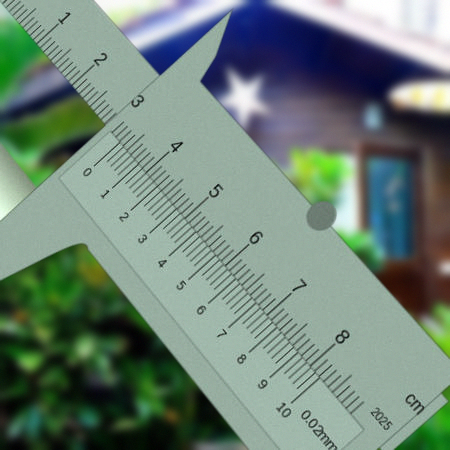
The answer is 33.2 mm
